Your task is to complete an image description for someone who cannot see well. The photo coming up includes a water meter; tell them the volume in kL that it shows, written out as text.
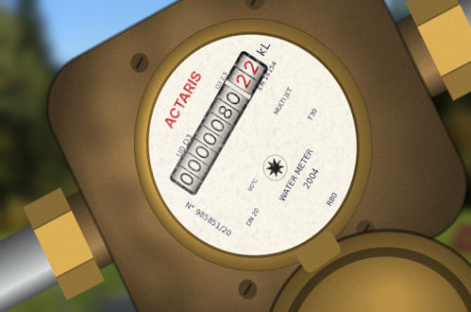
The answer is 80.22 kL
